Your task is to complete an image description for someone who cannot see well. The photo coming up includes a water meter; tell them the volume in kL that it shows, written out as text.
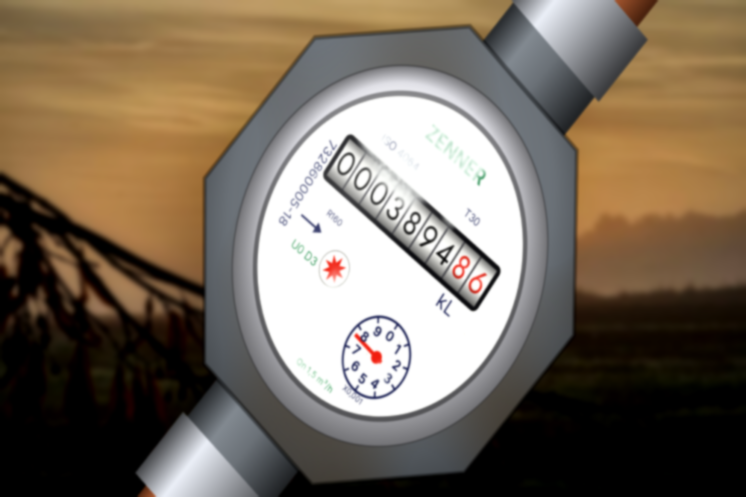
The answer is 3894.867 kL
